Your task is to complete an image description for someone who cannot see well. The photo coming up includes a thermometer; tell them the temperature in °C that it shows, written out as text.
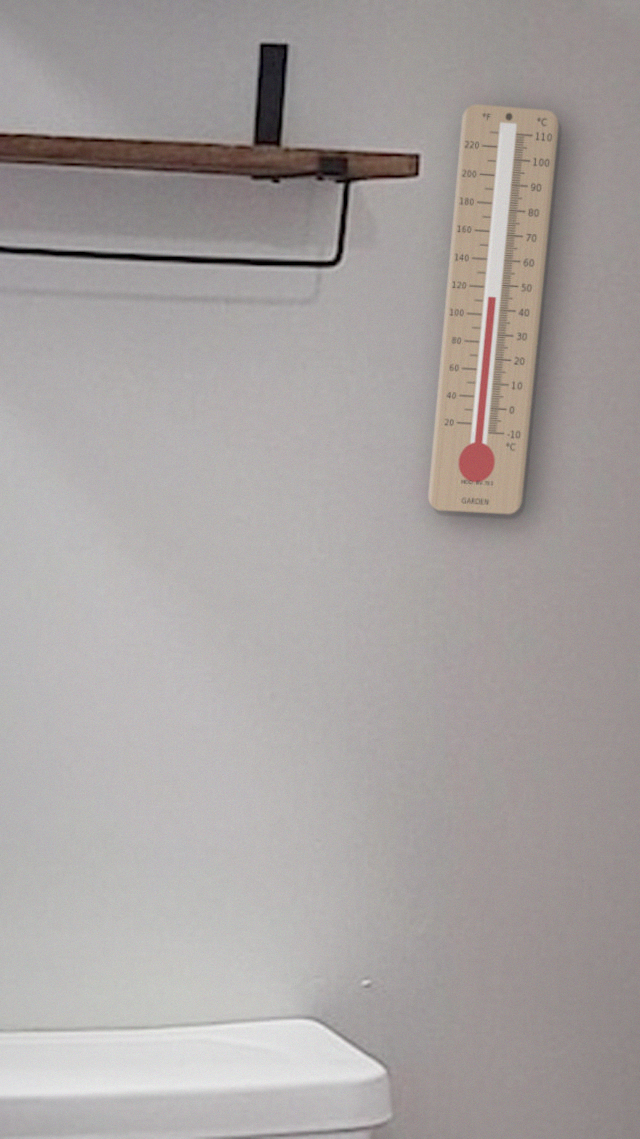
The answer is 45 °C
